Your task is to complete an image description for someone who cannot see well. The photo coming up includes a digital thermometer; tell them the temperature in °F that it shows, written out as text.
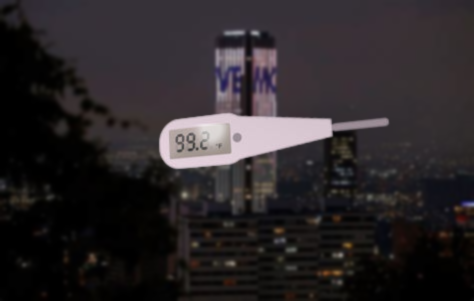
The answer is 99.2 °F
